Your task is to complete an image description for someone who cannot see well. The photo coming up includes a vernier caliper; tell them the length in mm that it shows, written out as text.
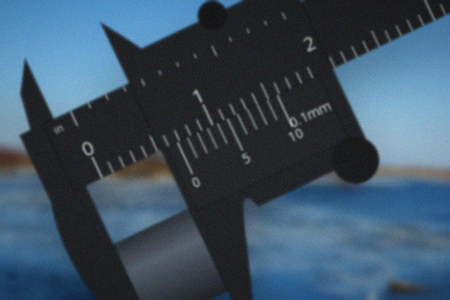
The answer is 6.8 mm
